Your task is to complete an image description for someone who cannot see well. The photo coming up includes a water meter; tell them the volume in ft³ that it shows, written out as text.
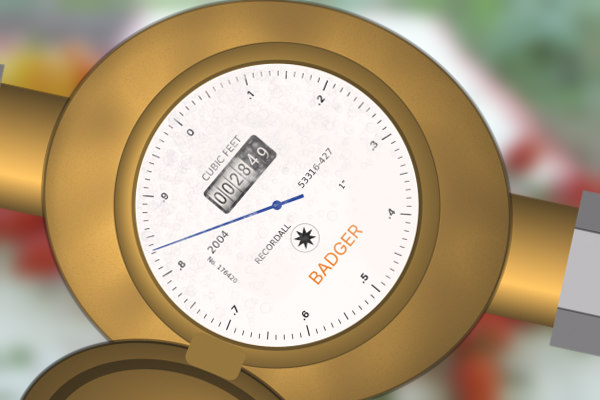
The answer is 2848.83 ft³
